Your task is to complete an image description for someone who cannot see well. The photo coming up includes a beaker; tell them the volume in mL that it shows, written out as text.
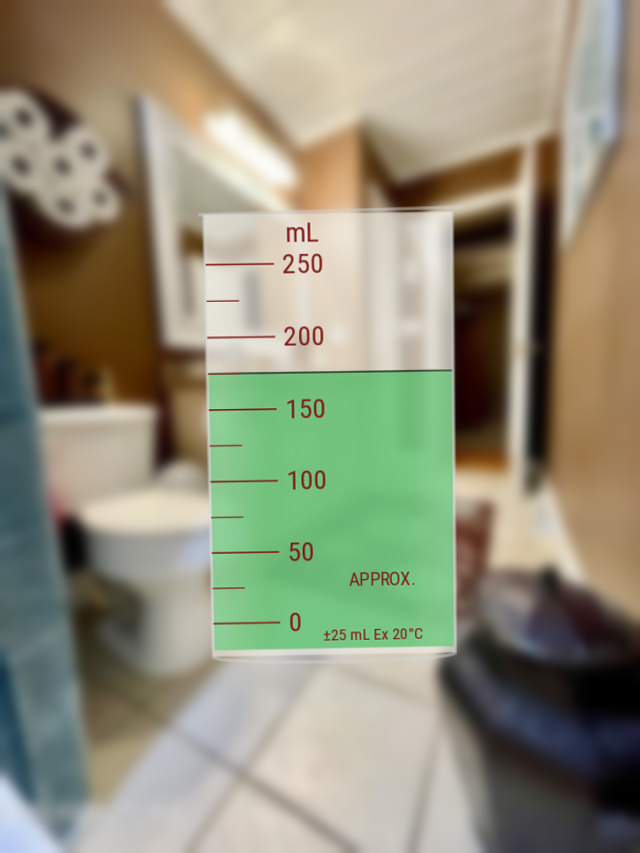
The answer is 175 mL
